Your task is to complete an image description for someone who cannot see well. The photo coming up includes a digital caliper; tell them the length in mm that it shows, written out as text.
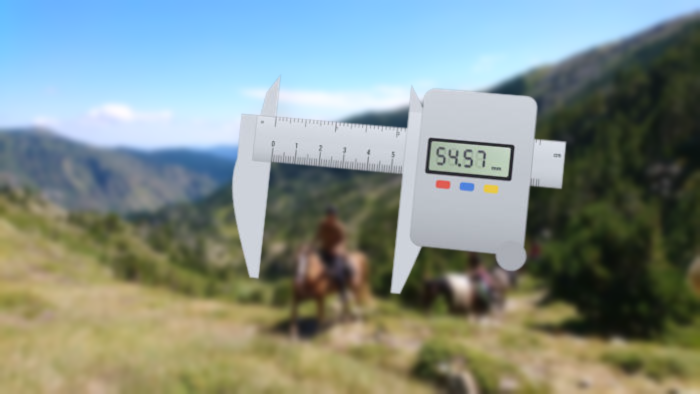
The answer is 54.57 mm
